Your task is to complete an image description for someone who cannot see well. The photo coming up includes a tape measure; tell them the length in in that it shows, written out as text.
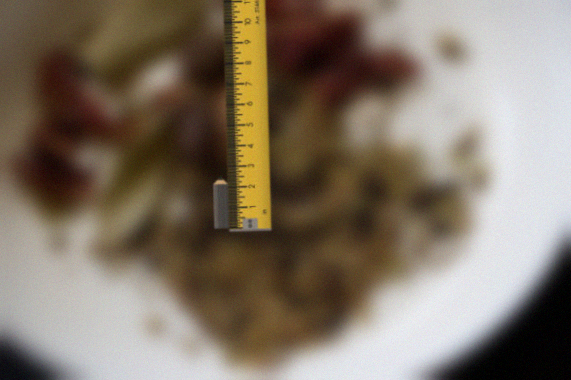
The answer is 2.5 in
